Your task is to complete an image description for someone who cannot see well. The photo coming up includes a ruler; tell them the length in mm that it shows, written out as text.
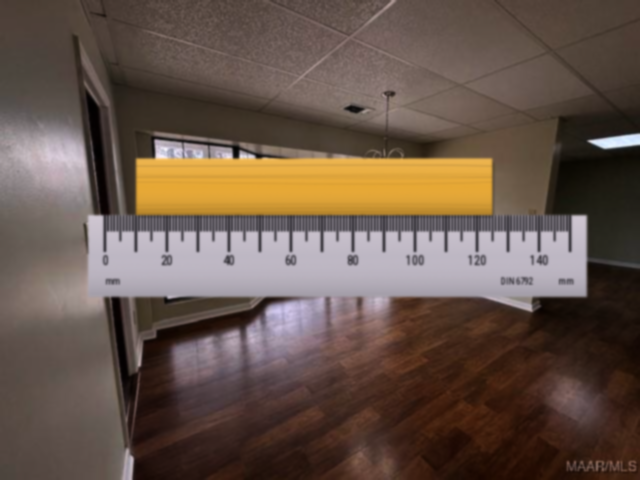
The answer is 115 mm
